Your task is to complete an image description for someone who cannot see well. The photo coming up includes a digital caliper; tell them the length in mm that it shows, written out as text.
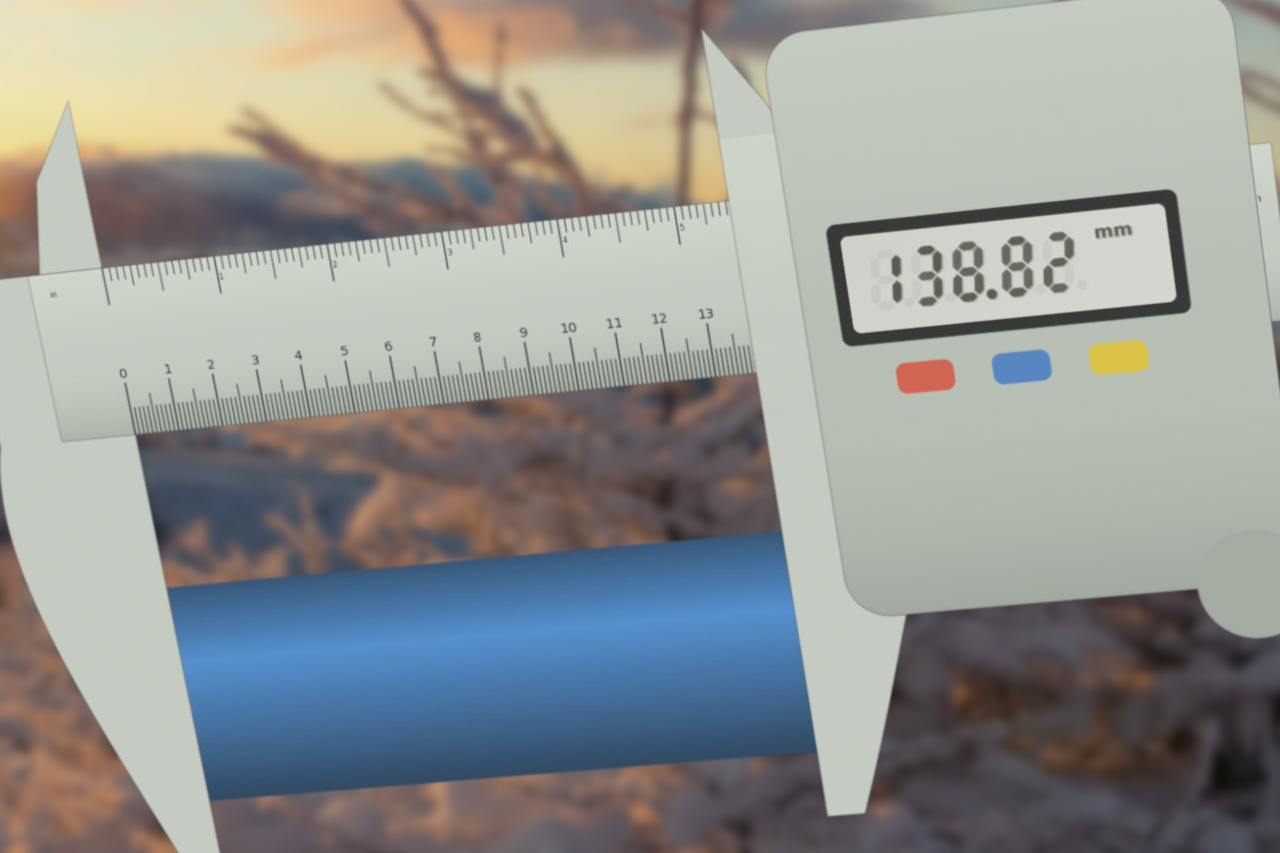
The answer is 138.82 mm
